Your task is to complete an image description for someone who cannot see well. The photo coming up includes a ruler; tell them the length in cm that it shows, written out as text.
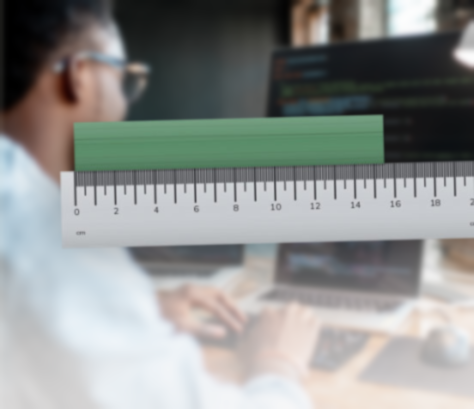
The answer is 15.5 cm
